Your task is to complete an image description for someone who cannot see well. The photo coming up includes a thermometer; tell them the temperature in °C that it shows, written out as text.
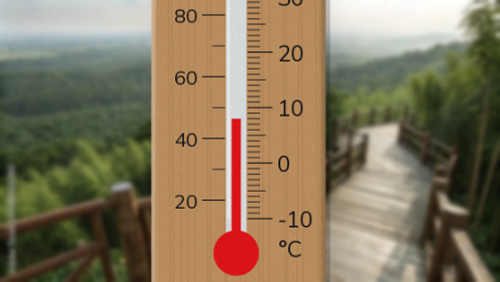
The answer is 8 °C
